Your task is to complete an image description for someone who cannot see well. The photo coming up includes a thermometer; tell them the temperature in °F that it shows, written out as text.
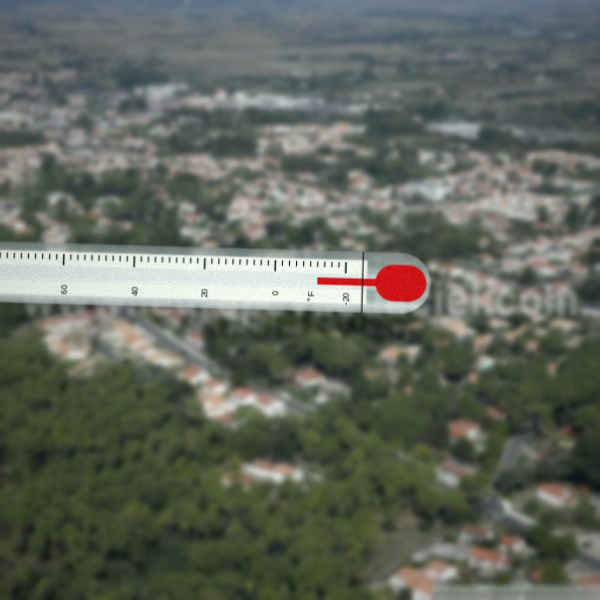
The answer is -12 °F
